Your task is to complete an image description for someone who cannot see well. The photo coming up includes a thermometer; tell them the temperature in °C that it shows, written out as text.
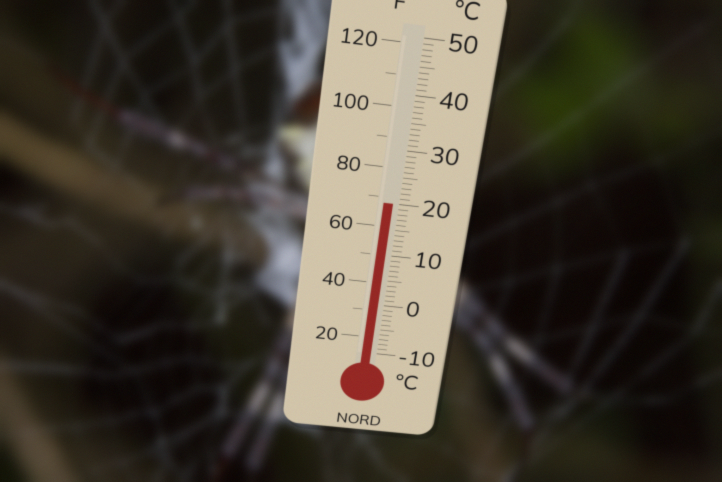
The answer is 20 °C
